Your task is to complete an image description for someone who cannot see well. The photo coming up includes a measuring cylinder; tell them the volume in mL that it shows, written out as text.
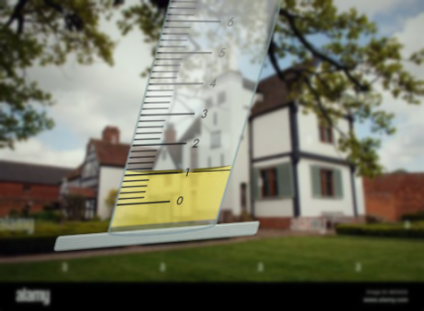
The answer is 1 mL
